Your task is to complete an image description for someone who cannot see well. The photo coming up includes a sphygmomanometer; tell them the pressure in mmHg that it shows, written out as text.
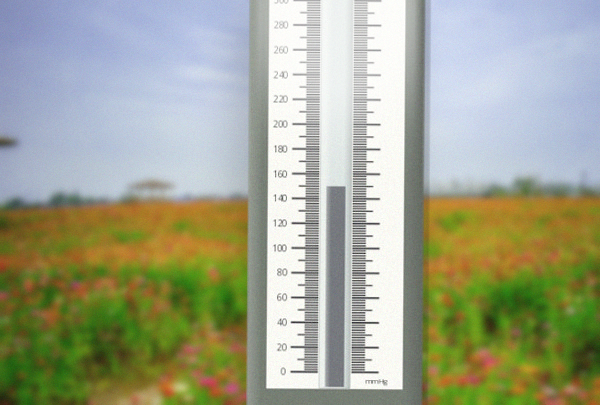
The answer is 150 mmHg
